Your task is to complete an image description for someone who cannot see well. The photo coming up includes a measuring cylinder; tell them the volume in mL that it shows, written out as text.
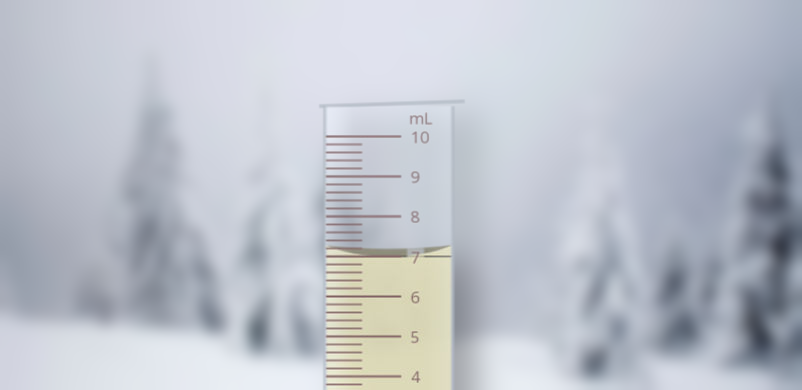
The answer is 7 mL
